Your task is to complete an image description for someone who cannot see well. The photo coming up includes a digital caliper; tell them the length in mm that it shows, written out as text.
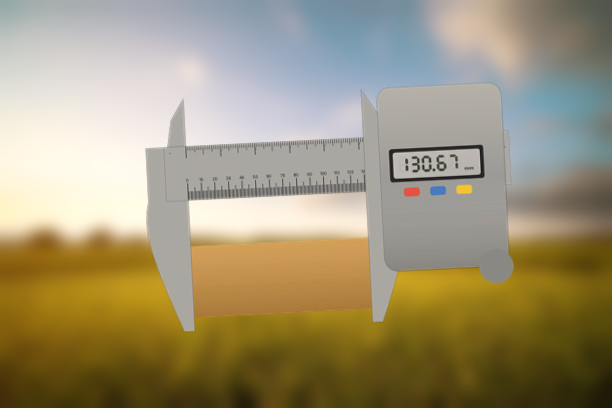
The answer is 130.67 mm
